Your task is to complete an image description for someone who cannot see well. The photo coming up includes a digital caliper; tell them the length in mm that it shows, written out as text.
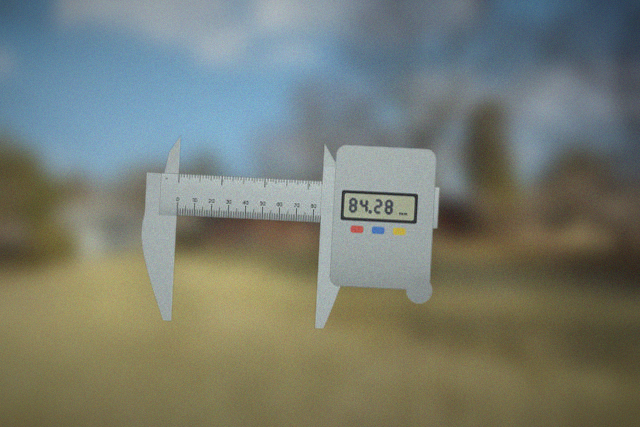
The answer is 84.28 mm
